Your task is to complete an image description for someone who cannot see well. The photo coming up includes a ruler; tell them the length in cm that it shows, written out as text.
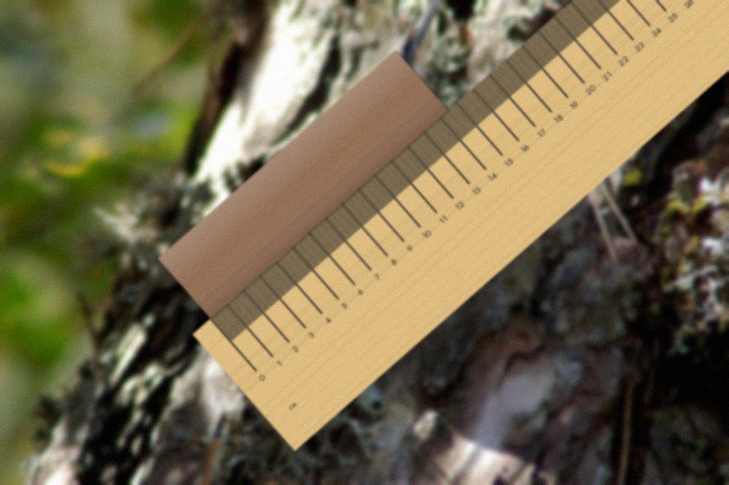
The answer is 14.5 cm
